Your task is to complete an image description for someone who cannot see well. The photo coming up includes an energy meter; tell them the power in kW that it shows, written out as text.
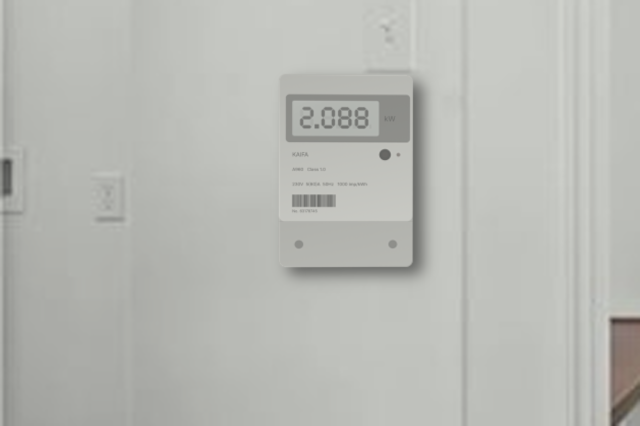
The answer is 2.088 kW
